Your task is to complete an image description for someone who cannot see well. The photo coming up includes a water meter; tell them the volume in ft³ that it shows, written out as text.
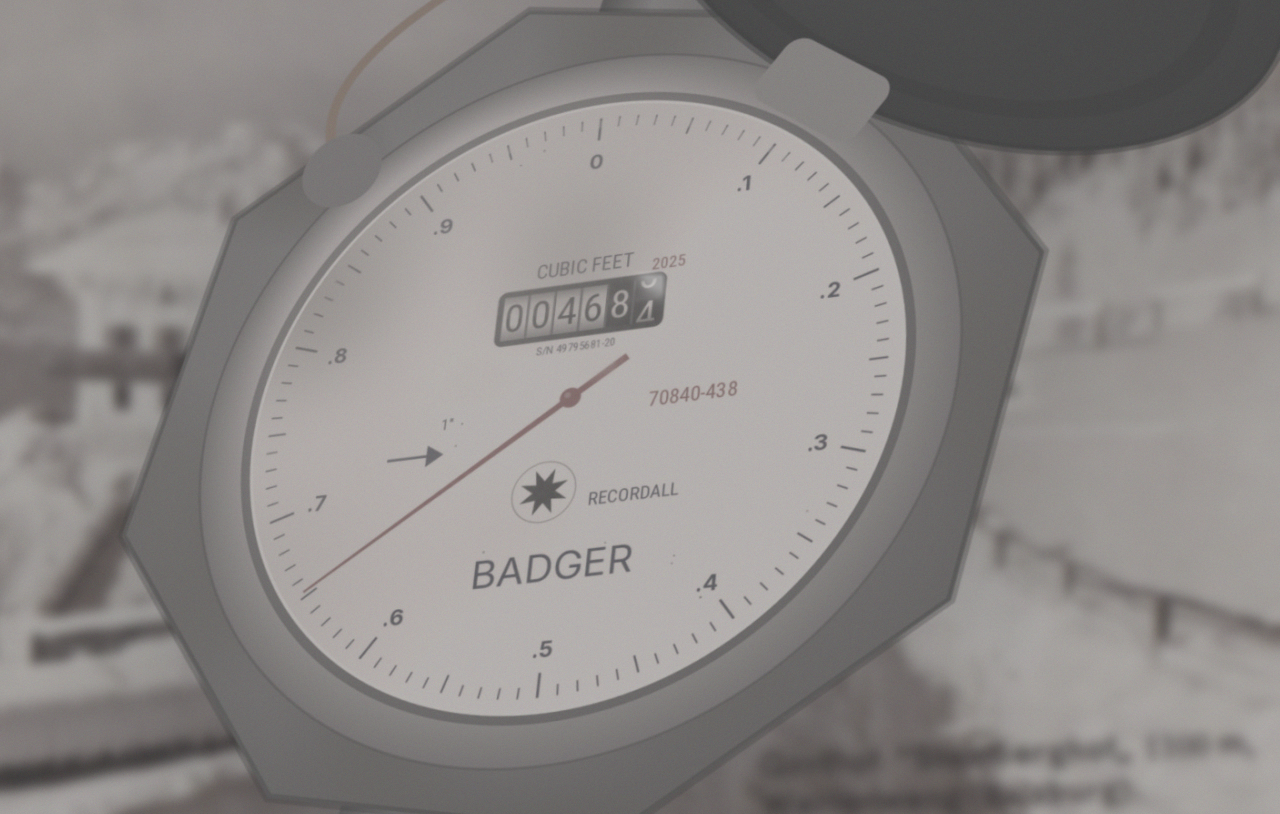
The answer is 4683.65 ft³
